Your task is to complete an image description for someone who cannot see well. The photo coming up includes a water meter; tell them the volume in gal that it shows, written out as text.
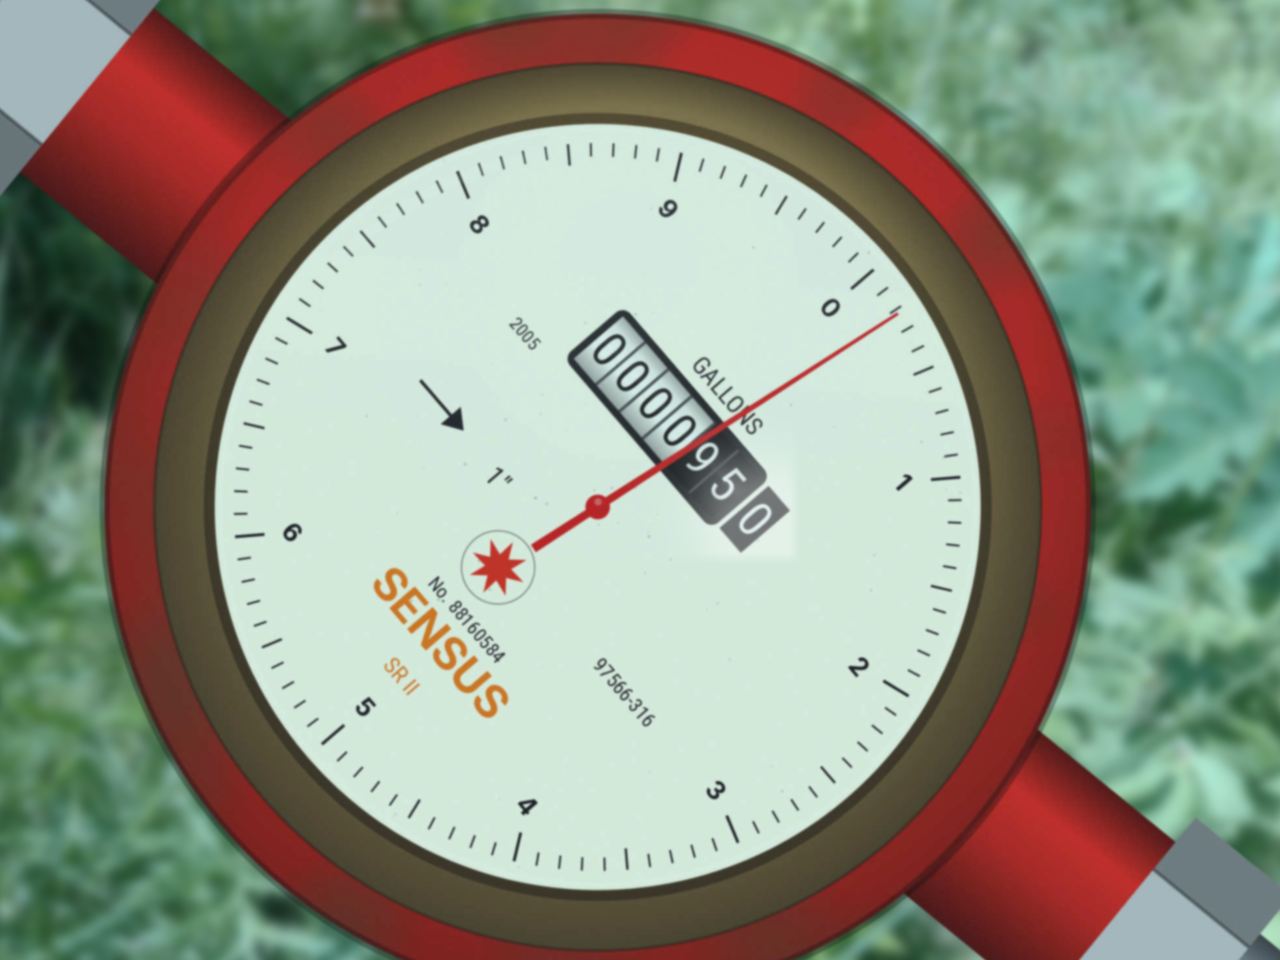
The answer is 950.2 gal
